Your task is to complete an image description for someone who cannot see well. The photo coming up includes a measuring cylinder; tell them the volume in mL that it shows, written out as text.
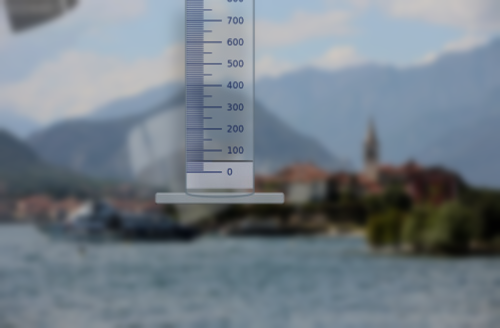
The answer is 50 mL
